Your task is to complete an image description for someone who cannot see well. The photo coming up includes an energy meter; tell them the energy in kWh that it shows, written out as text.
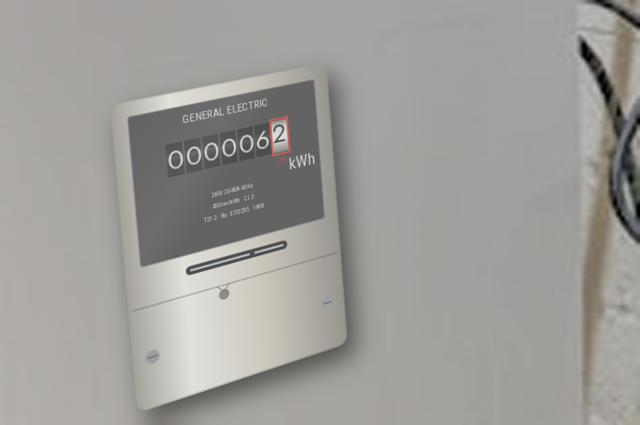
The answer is 6.2 kWh
